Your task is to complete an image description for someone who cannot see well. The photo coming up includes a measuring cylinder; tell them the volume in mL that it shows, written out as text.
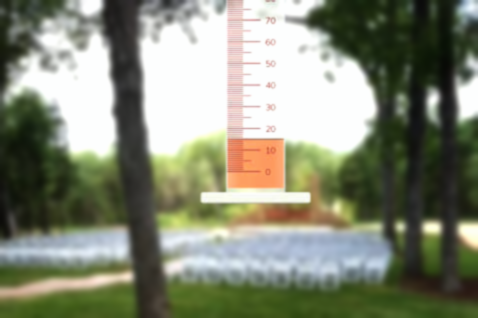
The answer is 15 mL
